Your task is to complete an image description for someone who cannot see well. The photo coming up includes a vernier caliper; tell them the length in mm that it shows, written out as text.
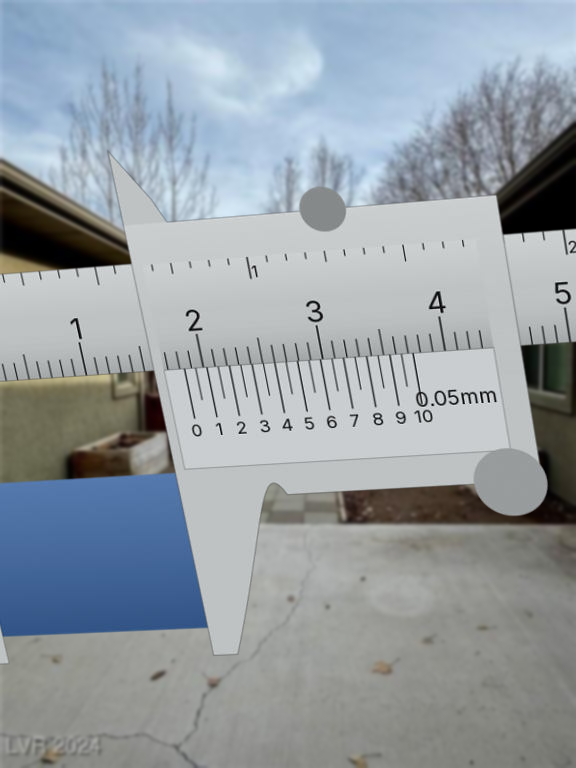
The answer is 18.4 mm
